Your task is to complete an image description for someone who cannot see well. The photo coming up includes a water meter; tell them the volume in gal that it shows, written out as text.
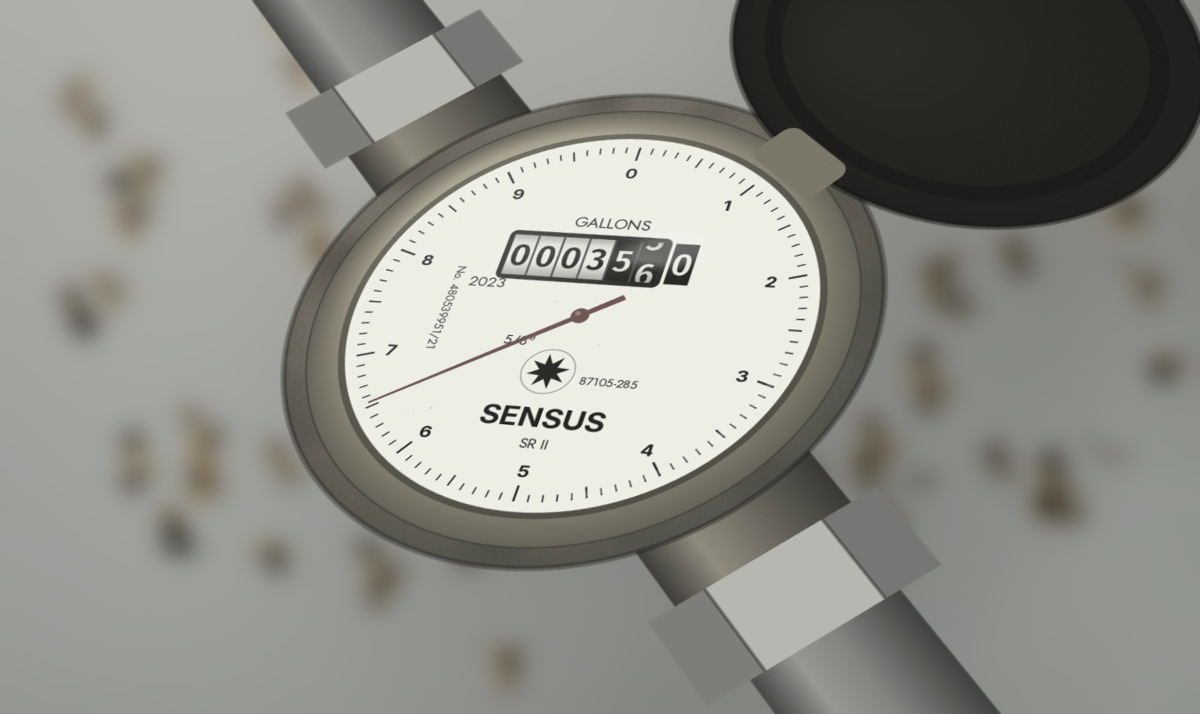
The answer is 3556.5 gal
